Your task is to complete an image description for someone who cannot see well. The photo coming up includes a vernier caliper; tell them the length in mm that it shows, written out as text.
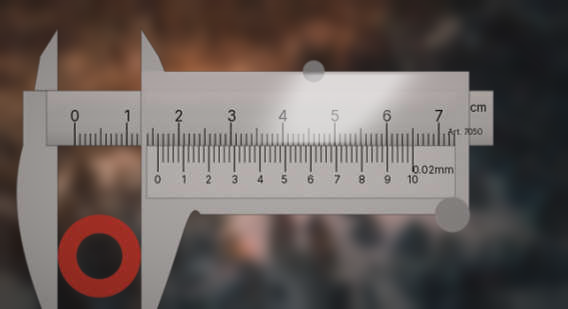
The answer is 16.0 mm
